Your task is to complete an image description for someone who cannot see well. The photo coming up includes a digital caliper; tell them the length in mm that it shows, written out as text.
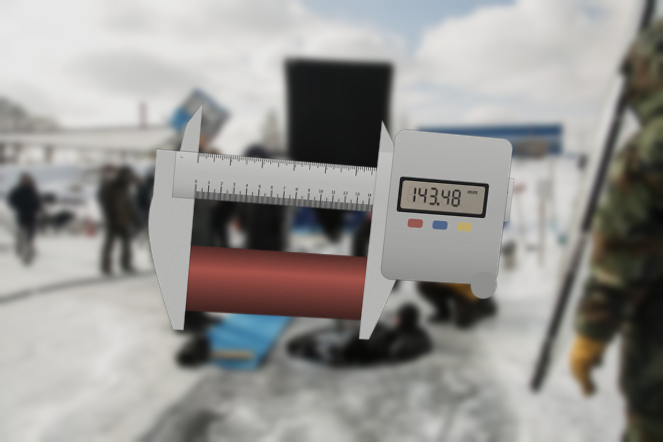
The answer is 143.48 mm
